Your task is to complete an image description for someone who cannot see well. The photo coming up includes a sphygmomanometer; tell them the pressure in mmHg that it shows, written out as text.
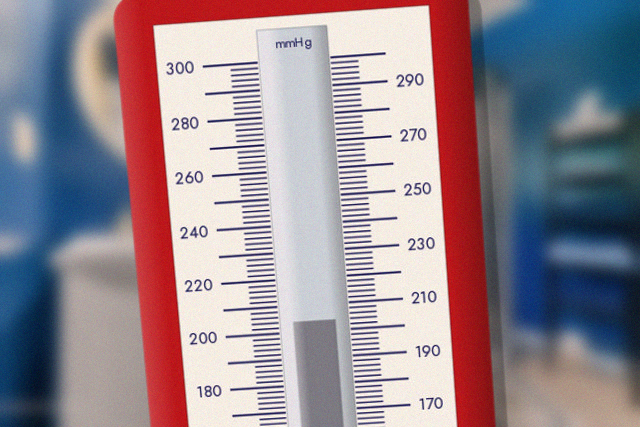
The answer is 204 mmHg
